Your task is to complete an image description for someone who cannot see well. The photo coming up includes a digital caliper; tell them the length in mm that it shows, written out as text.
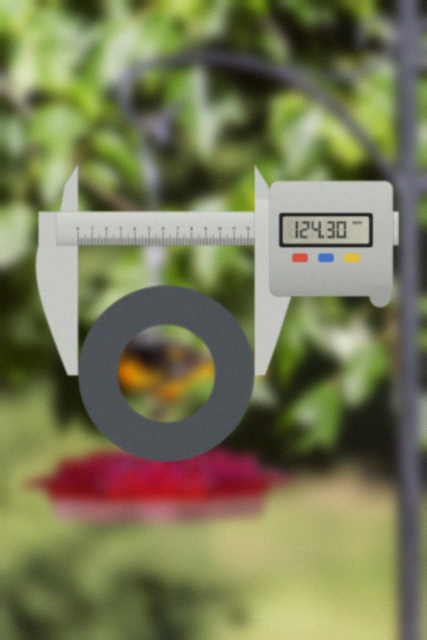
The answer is 124.30 mm
